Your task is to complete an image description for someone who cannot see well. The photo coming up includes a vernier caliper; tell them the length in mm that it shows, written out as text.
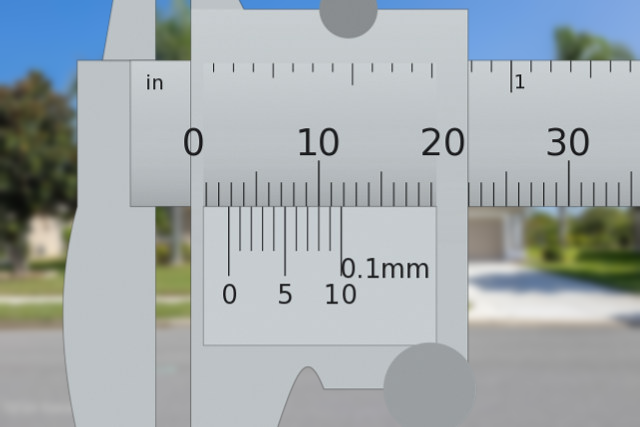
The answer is 2.8 mm
